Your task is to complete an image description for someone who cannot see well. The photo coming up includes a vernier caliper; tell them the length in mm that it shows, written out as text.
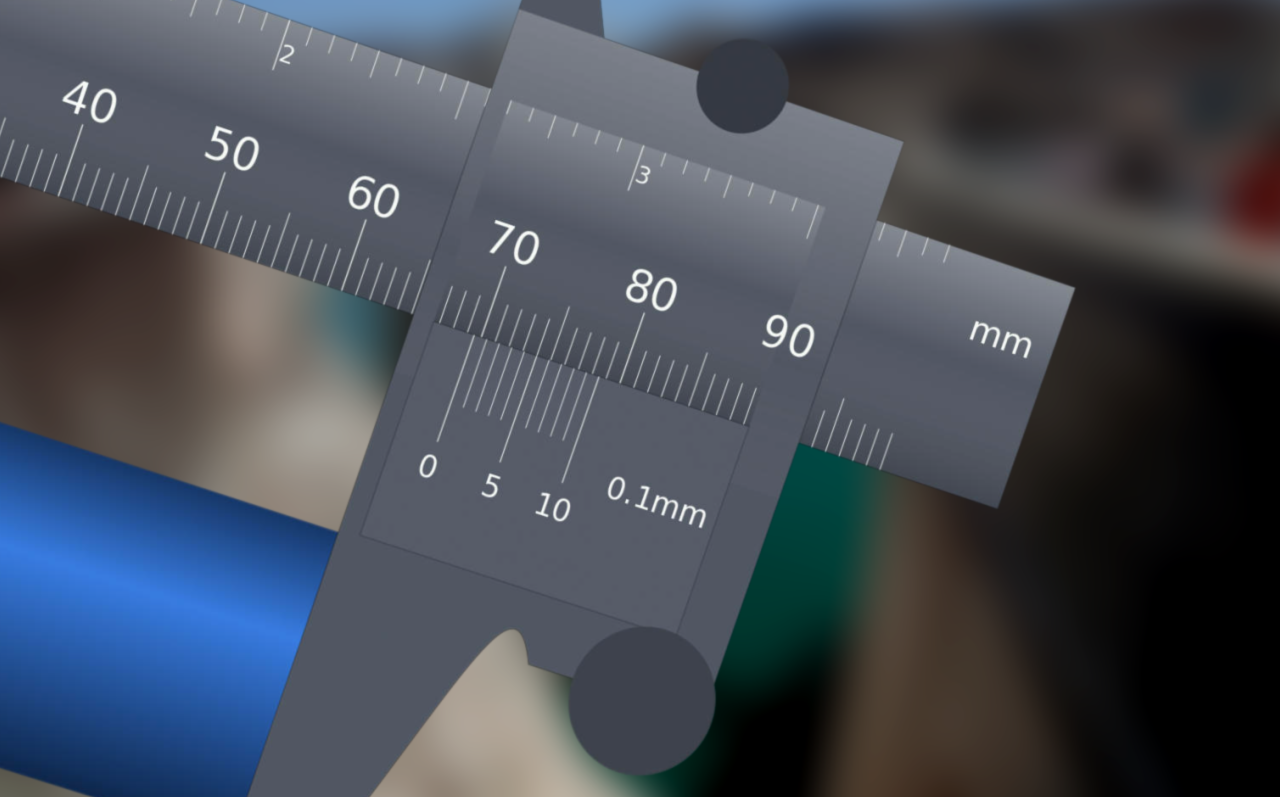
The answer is 69.5 mm
